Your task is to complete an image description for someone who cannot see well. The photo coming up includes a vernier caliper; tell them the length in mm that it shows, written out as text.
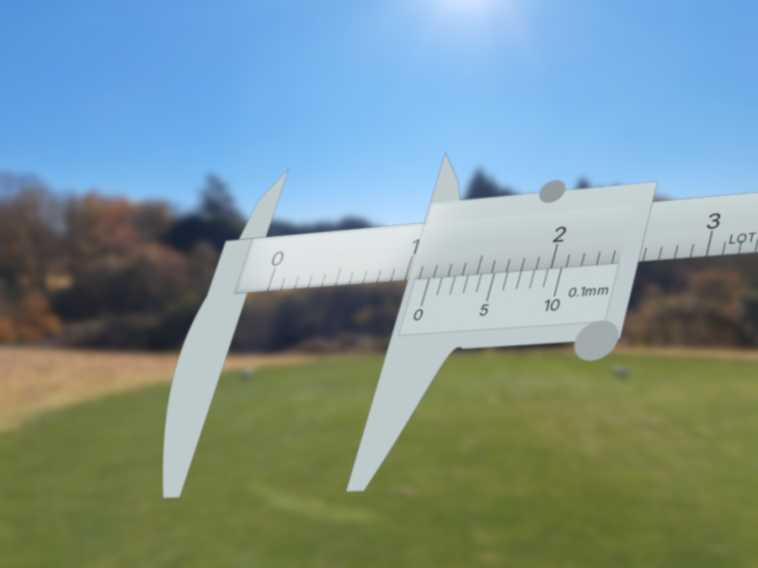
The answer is 11.7 mm
